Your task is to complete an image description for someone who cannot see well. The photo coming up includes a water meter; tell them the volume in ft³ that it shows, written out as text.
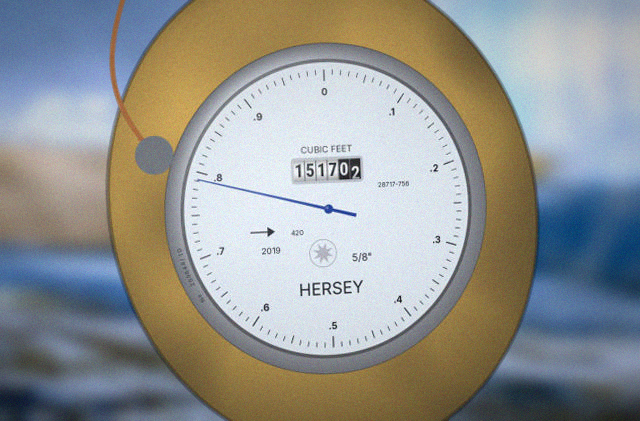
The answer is 151701.79 ft³
